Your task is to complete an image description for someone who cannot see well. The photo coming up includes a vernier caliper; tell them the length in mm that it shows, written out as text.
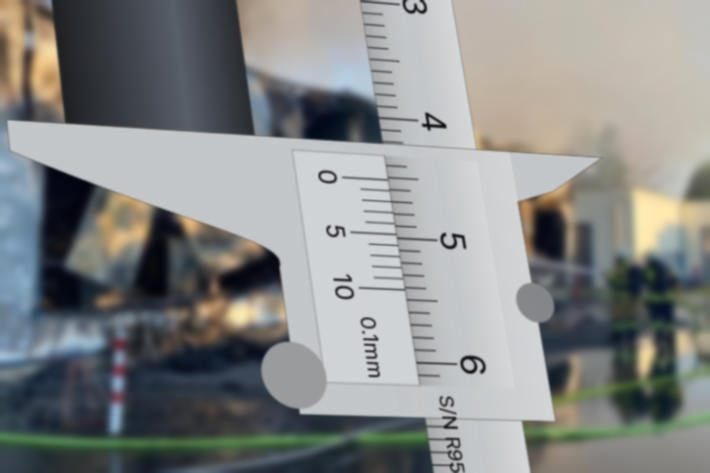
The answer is 45.2 mm
